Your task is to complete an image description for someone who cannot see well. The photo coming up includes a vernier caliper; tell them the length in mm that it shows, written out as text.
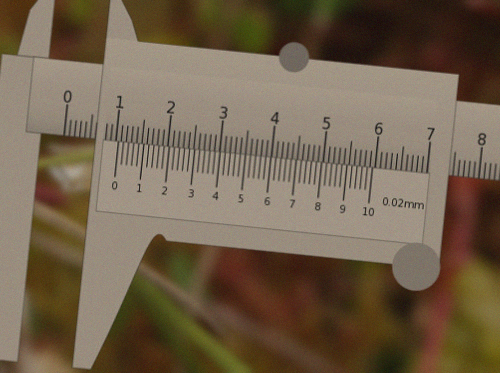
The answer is 10.5 mm
